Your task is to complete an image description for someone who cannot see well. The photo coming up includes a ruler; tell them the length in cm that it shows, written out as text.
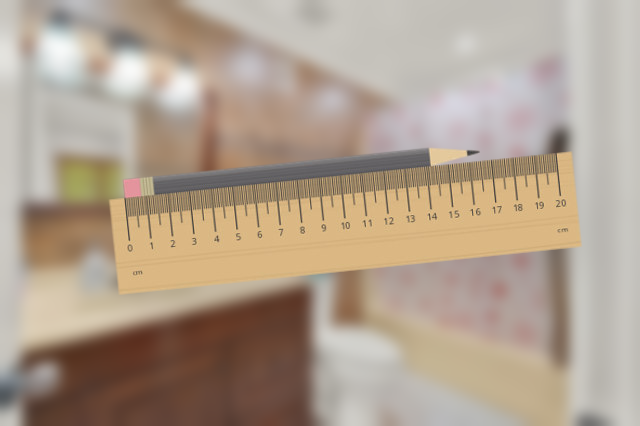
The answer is 16.5 cm
